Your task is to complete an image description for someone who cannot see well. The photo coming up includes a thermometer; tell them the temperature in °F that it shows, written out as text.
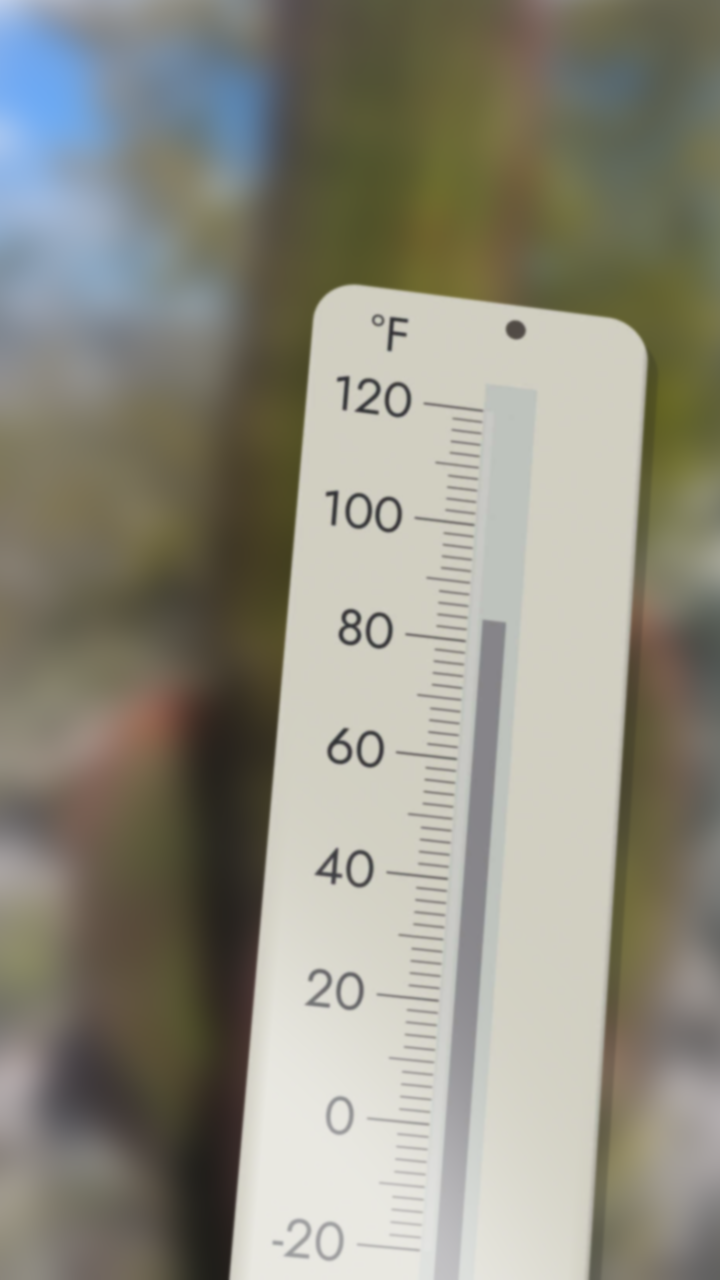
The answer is 84 °F
